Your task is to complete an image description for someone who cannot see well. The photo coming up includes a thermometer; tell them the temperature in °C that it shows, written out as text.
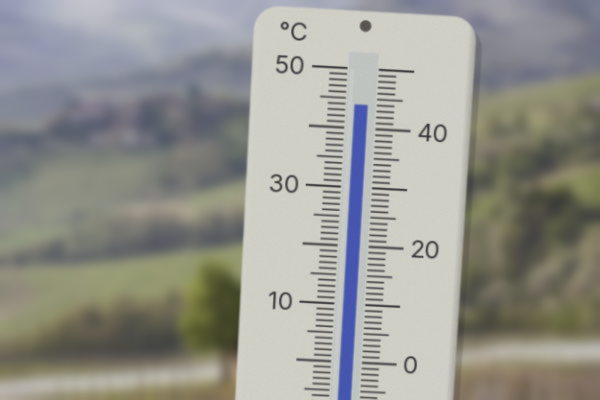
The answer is 44 °C
